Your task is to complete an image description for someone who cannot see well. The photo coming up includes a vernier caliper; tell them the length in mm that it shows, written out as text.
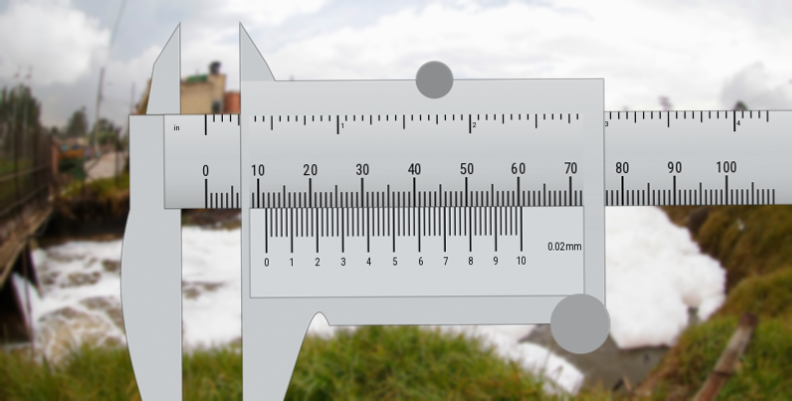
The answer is 11.5 mm
